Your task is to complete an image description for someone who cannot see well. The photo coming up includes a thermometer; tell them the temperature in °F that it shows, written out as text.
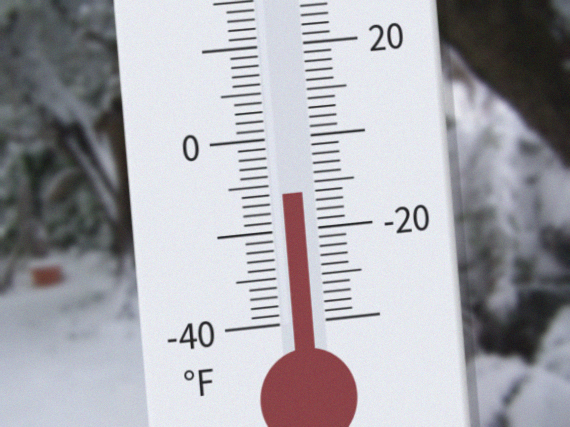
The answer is -12 °F
